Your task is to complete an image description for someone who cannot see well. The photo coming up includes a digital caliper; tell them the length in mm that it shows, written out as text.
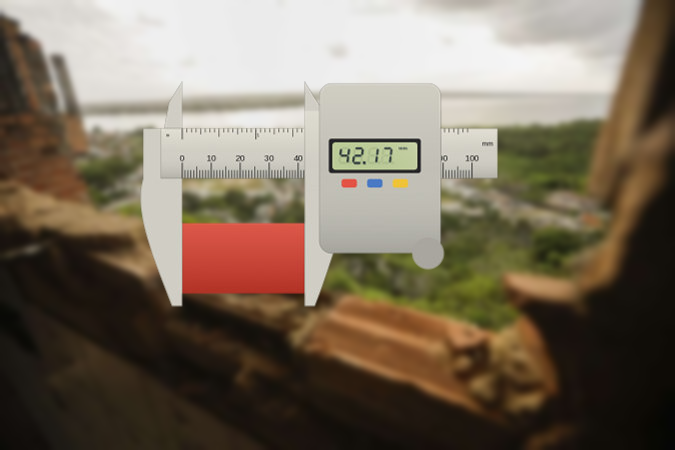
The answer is 42.17 mm
